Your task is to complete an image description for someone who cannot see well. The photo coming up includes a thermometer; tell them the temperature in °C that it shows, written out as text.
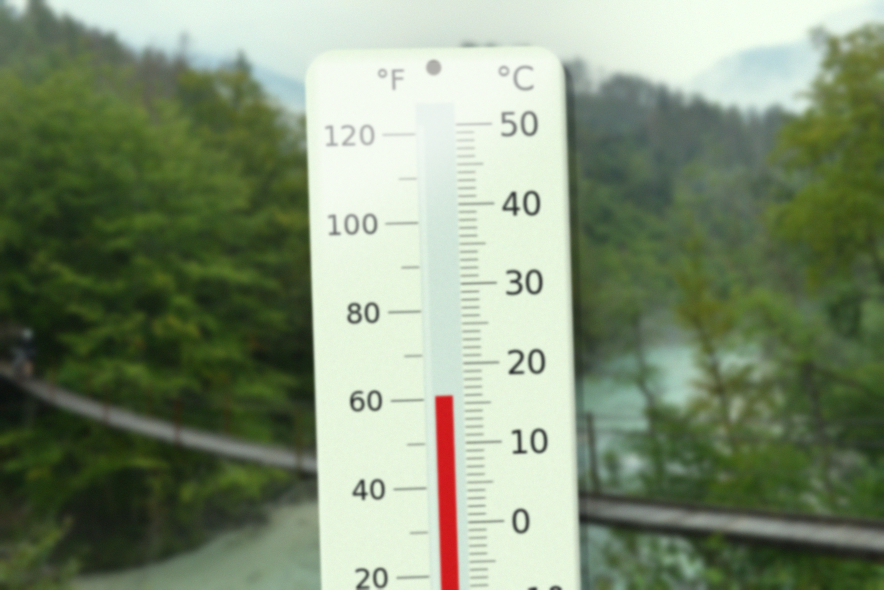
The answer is 16 °C
